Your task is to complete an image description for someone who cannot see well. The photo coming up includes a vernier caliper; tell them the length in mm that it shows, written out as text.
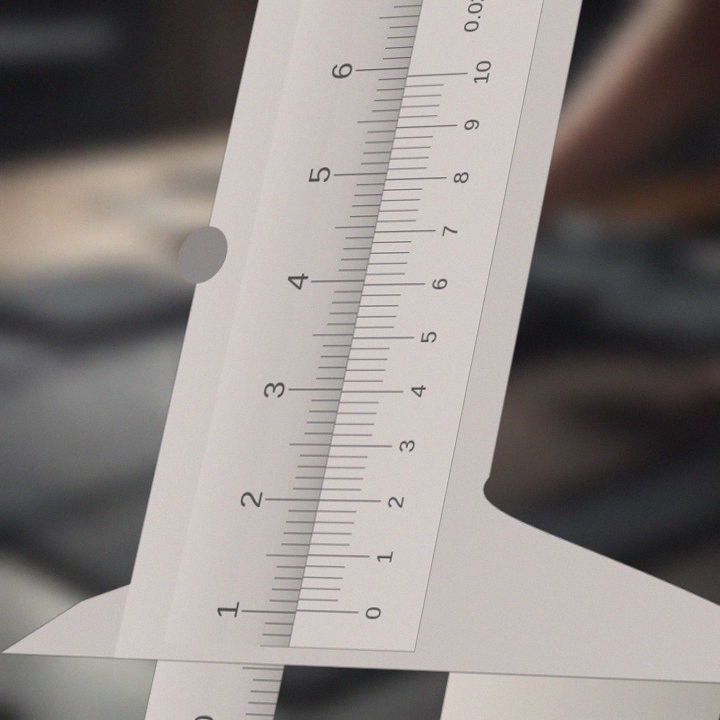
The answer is 10.2 mm
